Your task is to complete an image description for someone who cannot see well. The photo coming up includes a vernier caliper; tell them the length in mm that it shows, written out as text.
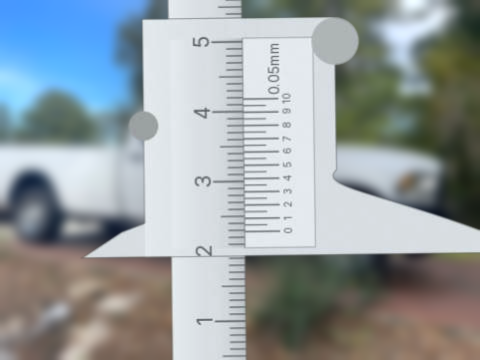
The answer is 22.8 mm
